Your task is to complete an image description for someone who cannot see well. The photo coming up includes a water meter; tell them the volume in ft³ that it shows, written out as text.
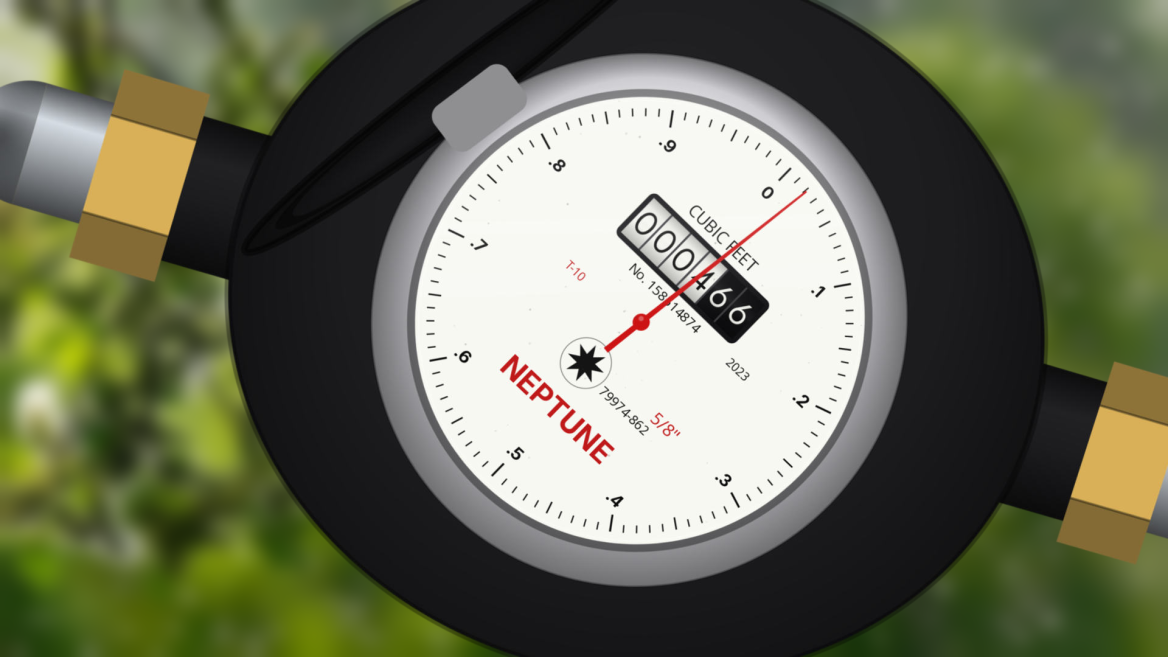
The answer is 466.02 ft³
